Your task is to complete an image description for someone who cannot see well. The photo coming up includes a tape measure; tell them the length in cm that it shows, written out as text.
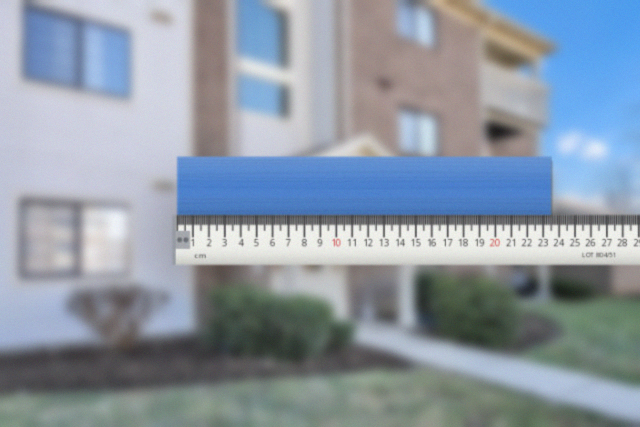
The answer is 23.5 cm
